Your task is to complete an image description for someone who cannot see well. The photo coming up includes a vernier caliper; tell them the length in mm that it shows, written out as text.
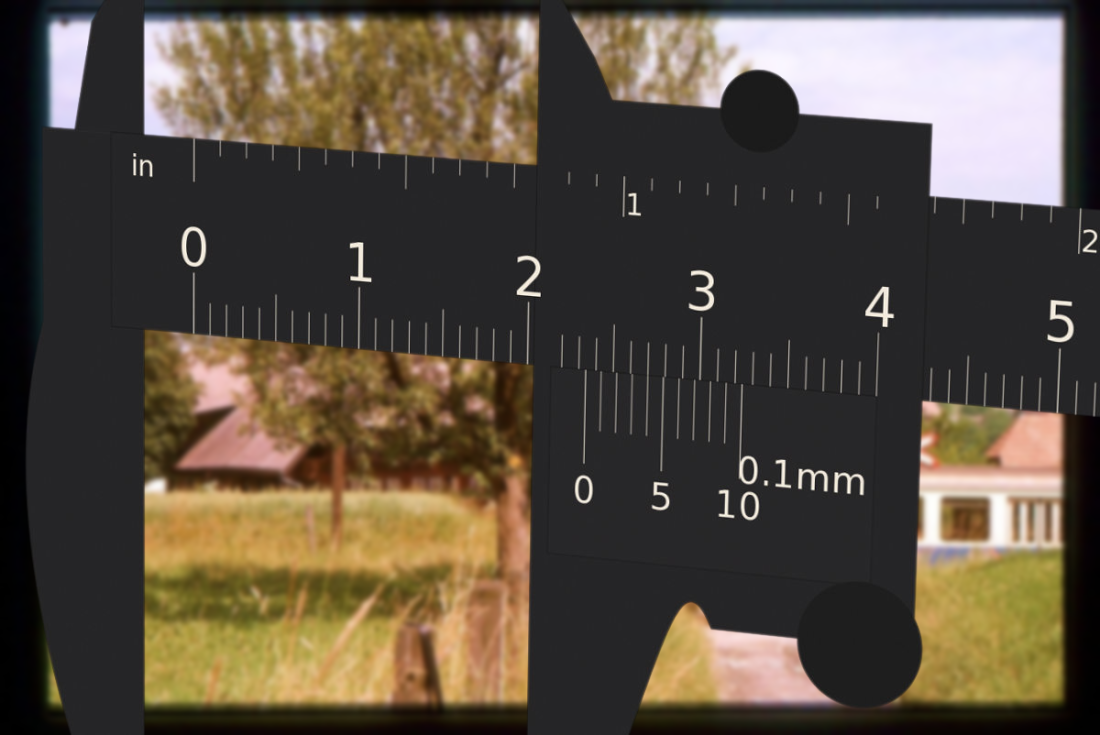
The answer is 23.4 mm
